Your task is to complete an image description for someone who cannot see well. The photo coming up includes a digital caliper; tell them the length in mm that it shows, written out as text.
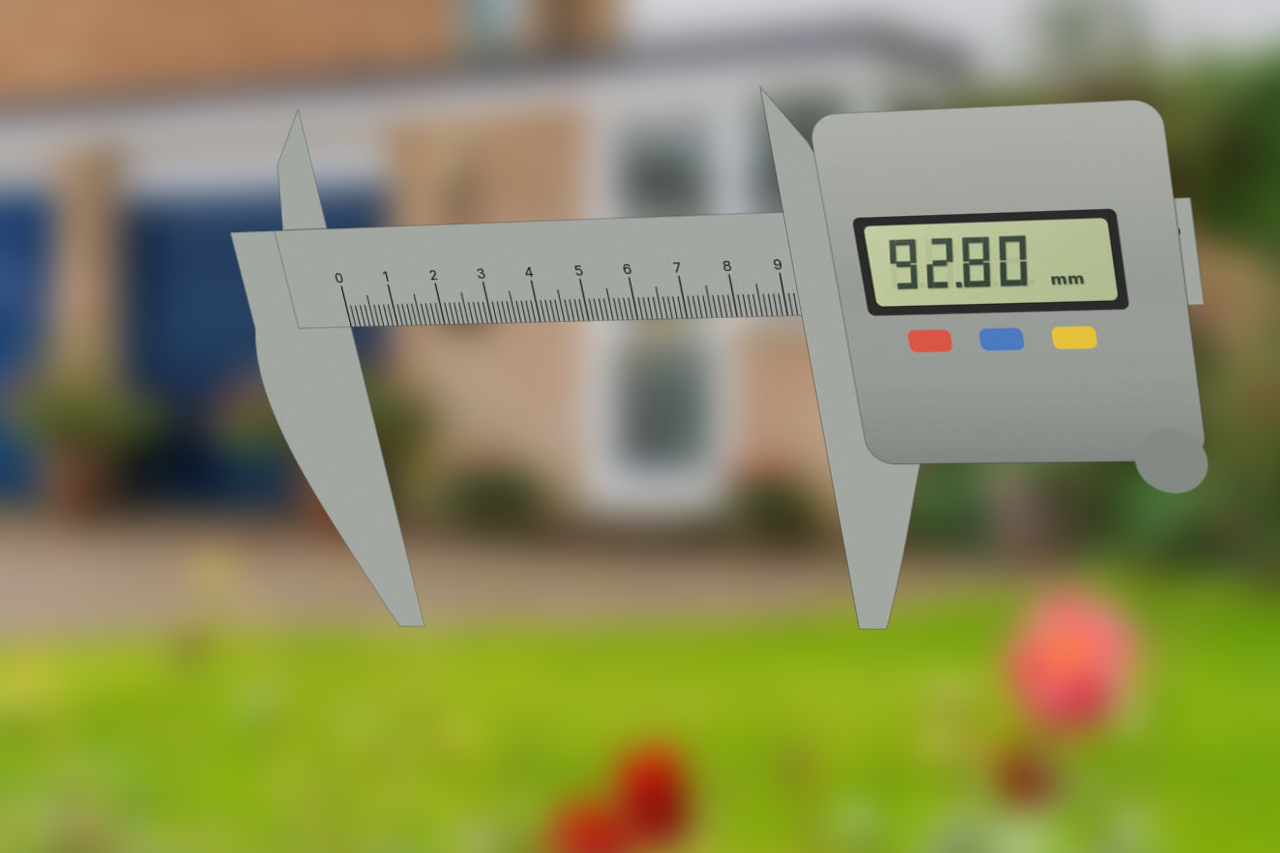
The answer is 92.80 mm
